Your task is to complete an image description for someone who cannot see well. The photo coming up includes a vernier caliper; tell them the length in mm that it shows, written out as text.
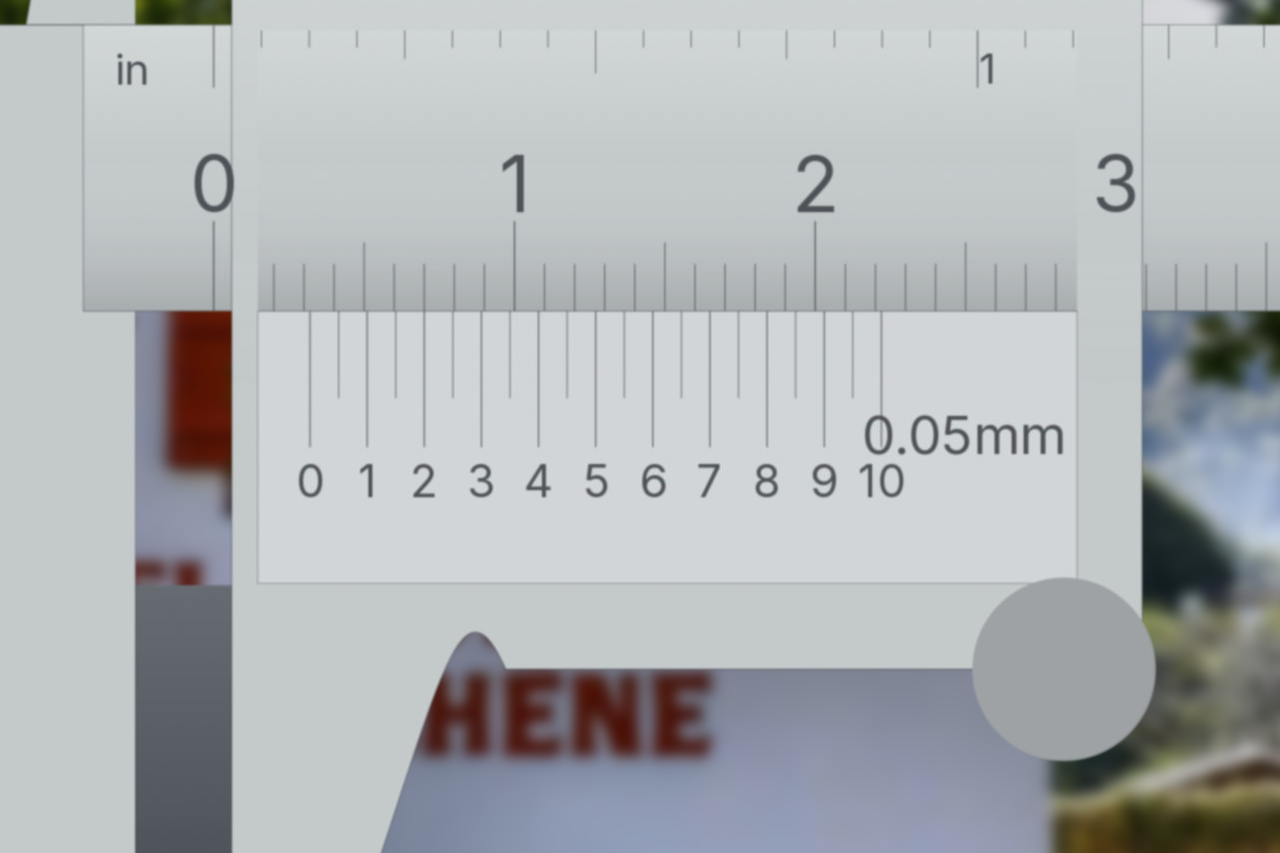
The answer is 3.20 mm
